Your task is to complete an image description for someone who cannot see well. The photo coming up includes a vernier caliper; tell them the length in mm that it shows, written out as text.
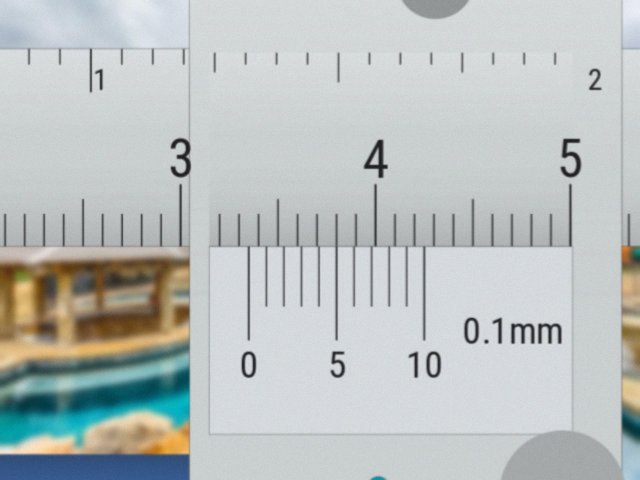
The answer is 33.5 mm
